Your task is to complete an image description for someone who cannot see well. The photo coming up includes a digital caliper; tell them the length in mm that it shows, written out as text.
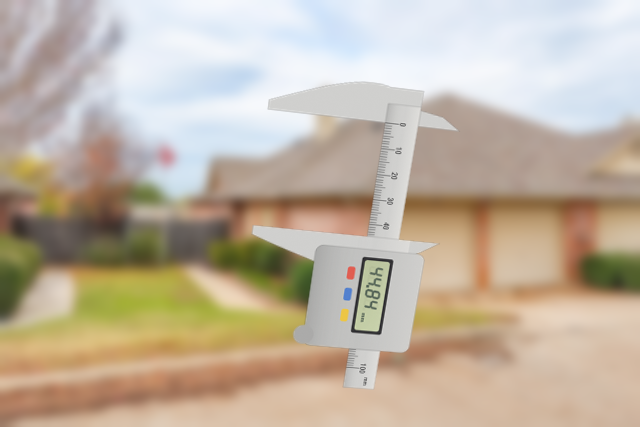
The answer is 44.84 mm
